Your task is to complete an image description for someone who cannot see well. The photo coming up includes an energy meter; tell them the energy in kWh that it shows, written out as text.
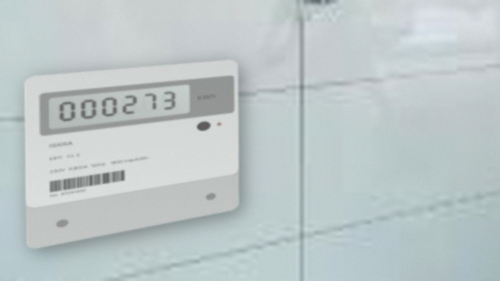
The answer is 273 kWh
